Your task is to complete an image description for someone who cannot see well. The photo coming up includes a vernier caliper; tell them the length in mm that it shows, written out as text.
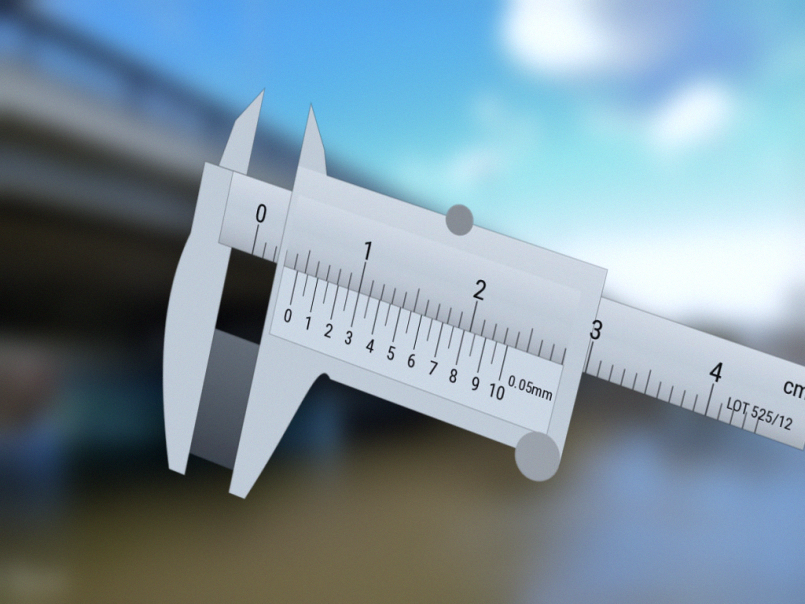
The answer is 4.3 mm
